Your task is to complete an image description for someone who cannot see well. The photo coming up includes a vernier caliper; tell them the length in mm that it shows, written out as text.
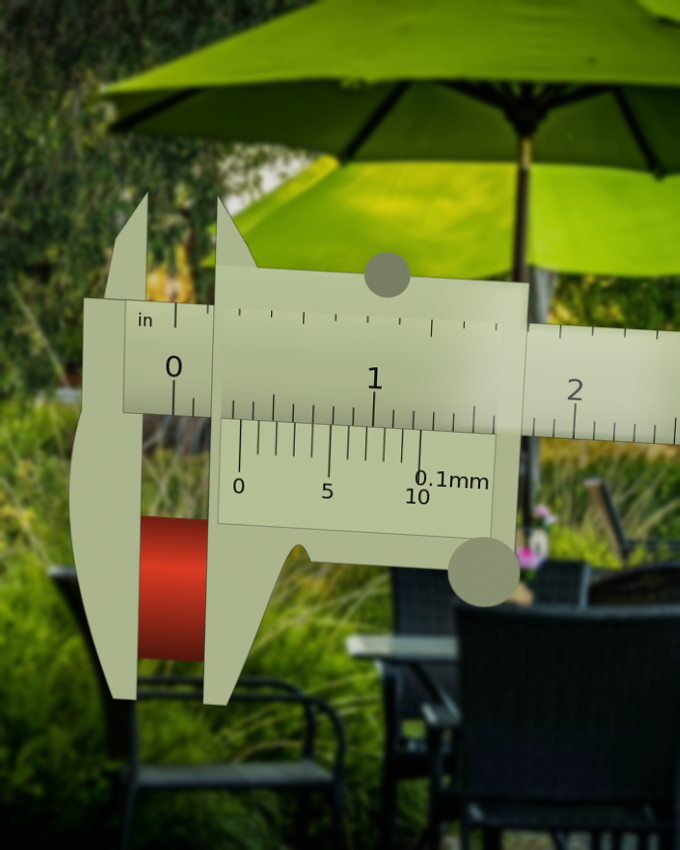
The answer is 3.4 mm
